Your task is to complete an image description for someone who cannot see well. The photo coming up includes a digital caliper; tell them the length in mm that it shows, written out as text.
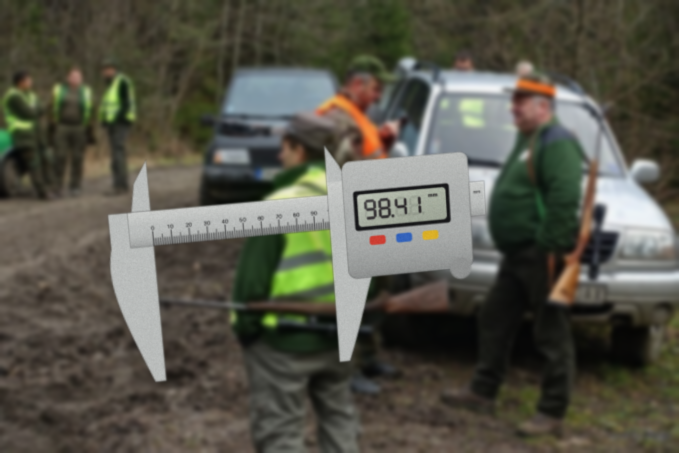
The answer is 98.41 mm
